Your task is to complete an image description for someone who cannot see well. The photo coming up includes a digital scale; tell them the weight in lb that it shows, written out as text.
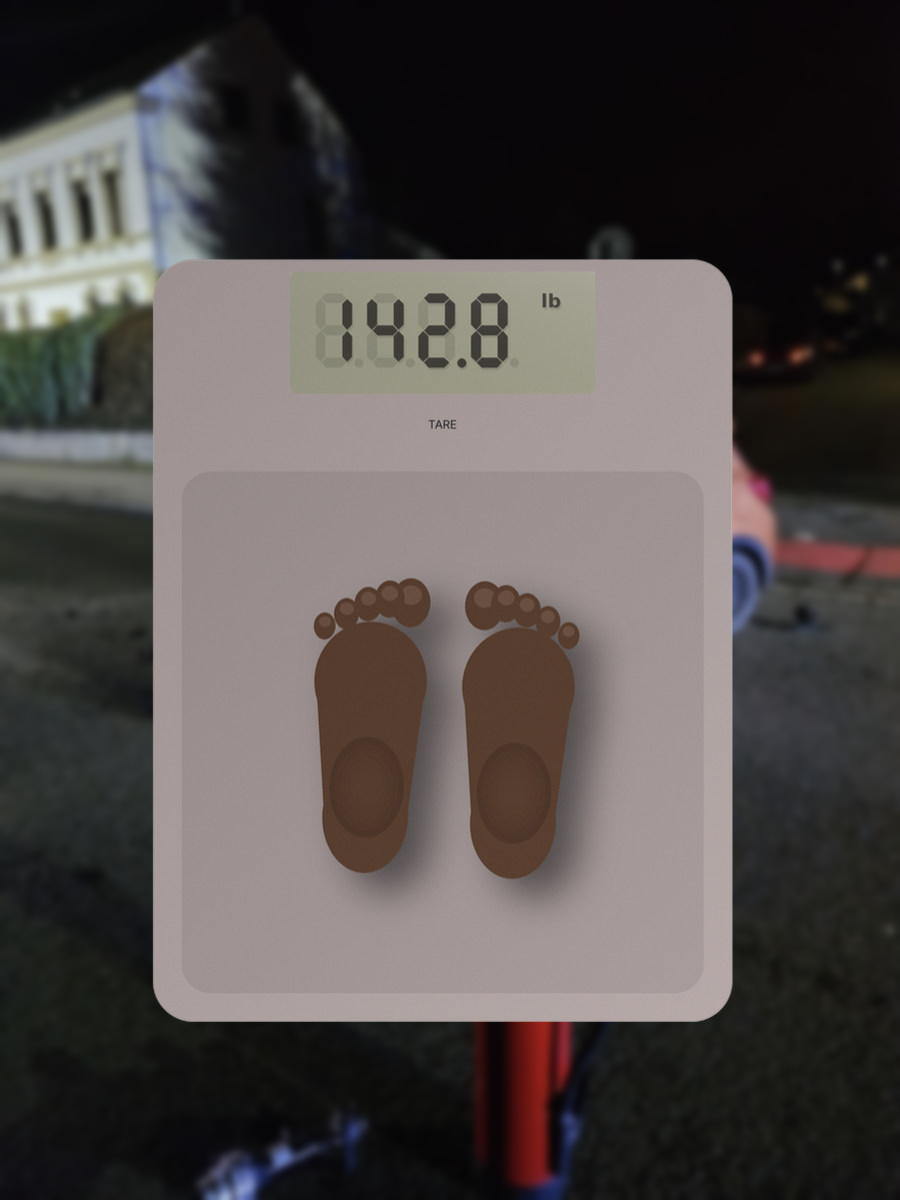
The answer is 142.8 lb
